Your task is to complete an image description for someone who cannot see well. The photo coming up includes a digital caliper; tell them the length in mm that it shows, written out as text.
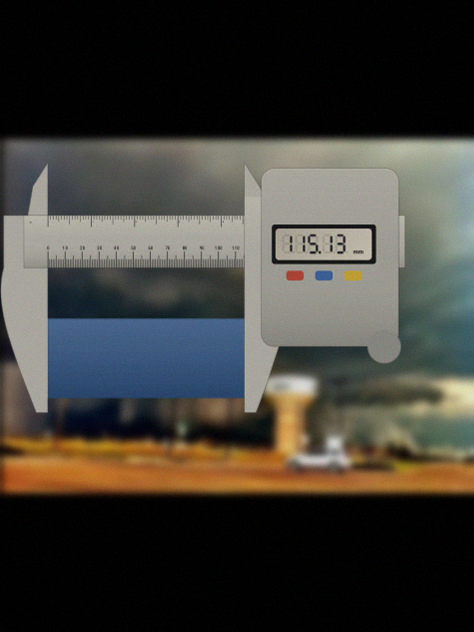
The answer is 115.13 mm
